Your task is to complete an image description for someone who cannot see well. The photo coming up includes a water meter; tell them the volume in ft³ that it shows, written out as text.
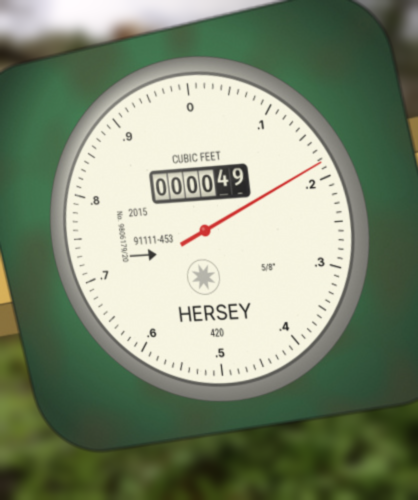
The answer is 49.18 ft³
